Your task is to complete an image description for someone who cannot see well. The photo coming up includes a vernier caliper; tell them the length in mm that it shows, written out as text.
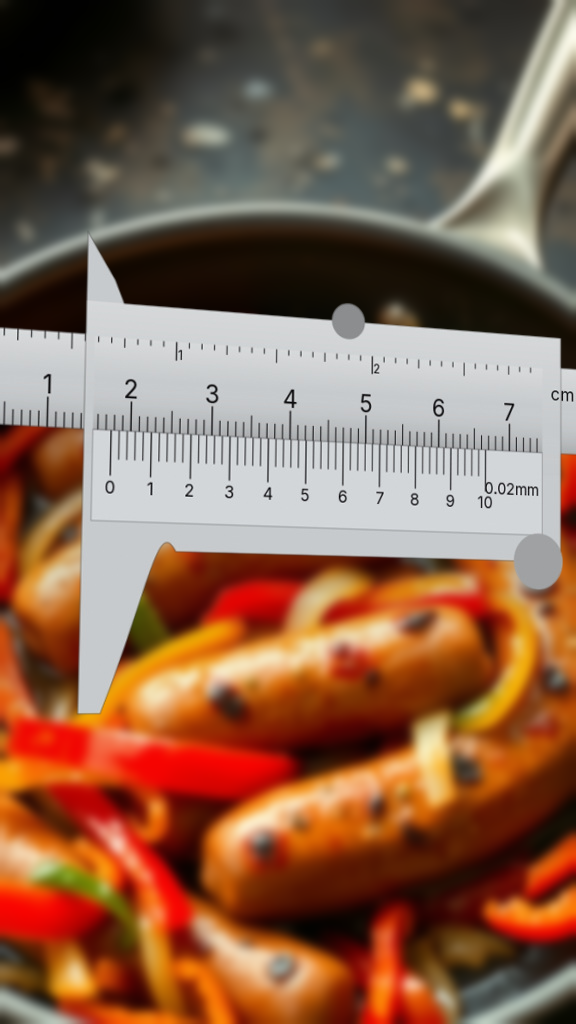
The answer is 17.6 mm
